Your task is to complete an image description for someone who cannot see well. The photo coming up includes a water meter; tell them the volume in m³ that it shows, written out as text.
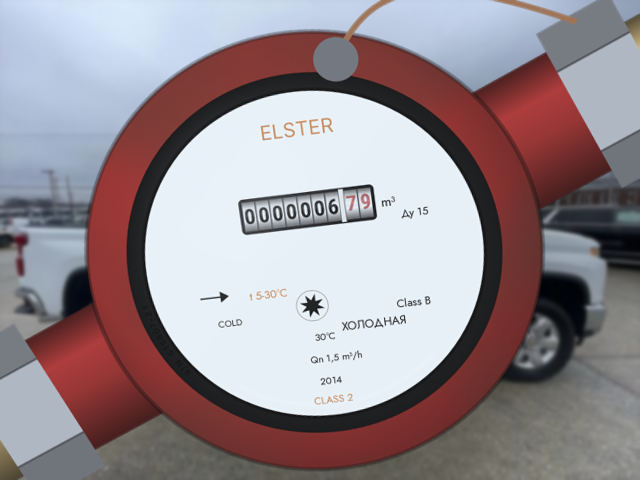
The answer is 6.79 m³
